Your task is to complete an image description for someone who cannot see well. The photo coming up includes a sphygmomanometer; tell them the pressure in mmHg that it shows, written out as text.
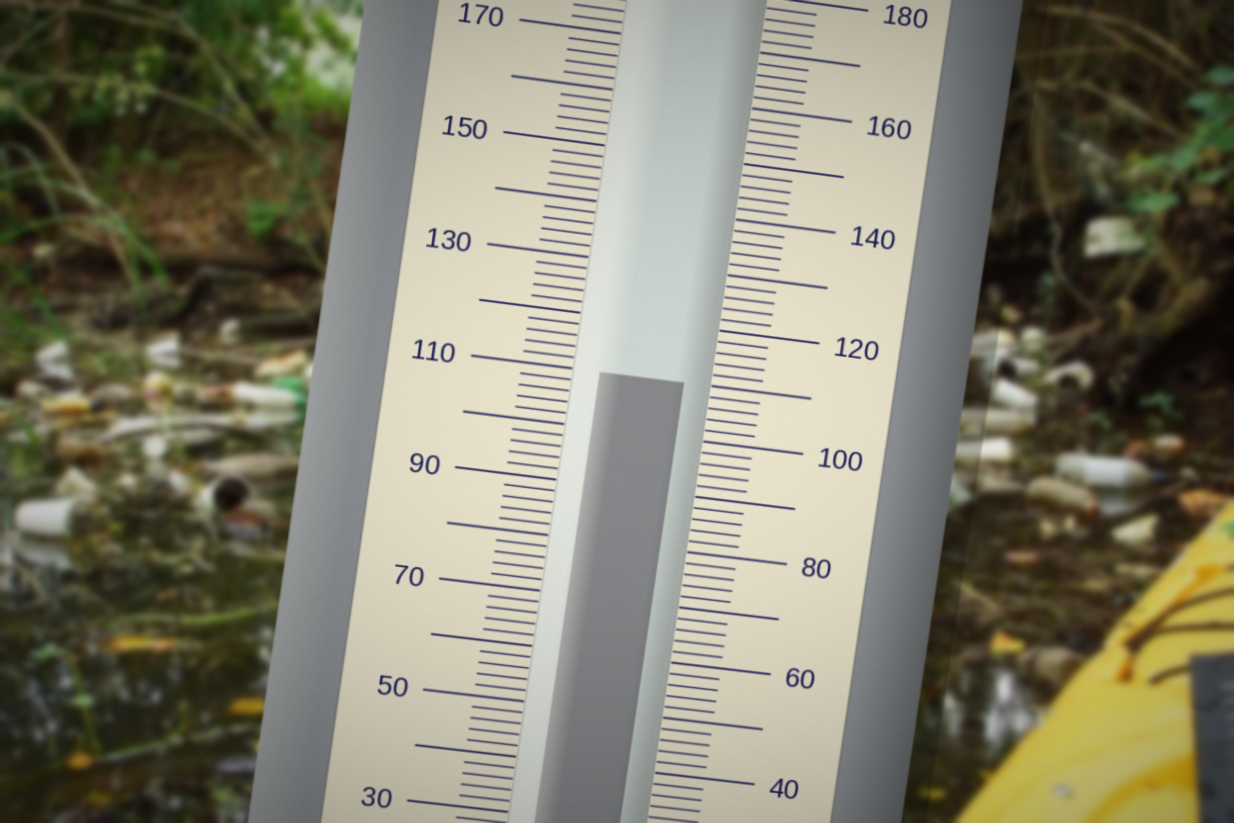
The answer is 110 mmHg
